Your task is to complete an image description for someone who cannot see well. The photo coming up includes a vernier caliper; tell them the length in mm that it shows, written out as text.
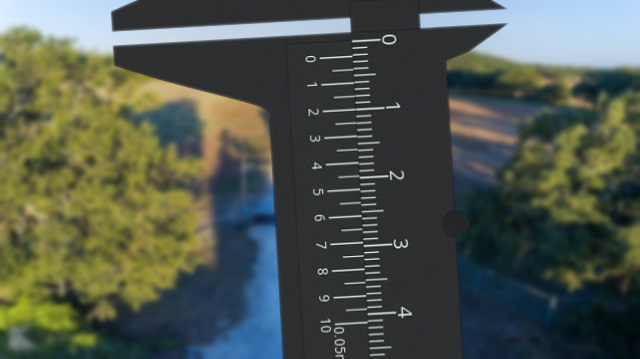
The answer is 2.2 mm
